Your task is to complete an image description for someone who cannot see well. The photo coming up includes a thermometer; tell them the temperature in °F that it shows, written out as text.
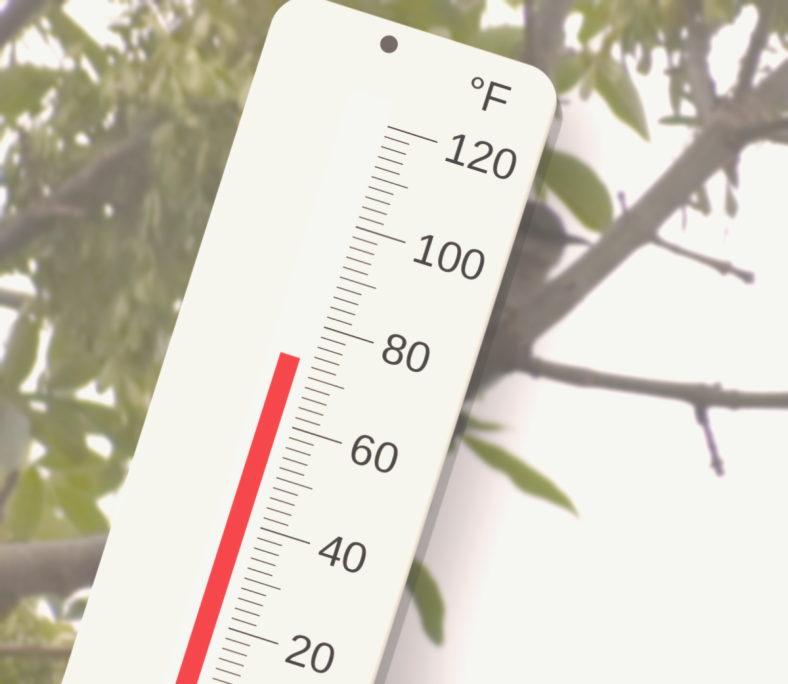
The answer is 73 °F
